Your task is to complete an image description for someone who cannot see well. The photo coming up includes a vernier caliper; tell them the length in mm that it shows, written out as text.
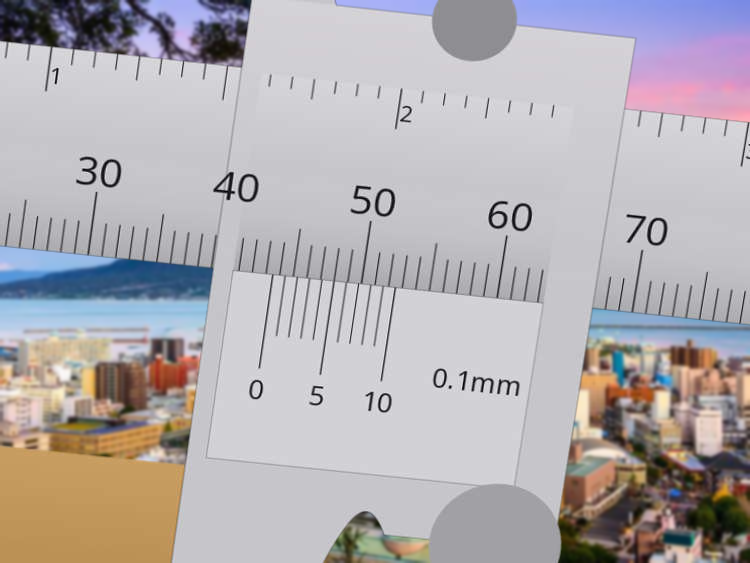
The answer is 43.5 mm
